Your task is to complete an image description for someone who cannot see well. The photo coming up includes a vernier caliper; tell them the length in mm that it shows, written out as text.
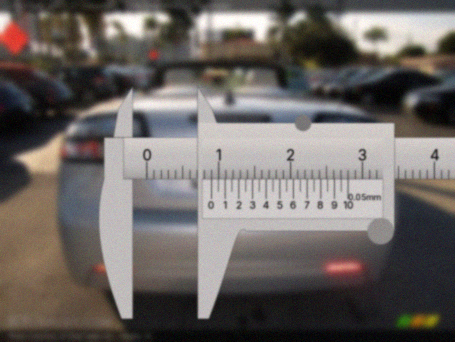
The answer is 9.0 mm
